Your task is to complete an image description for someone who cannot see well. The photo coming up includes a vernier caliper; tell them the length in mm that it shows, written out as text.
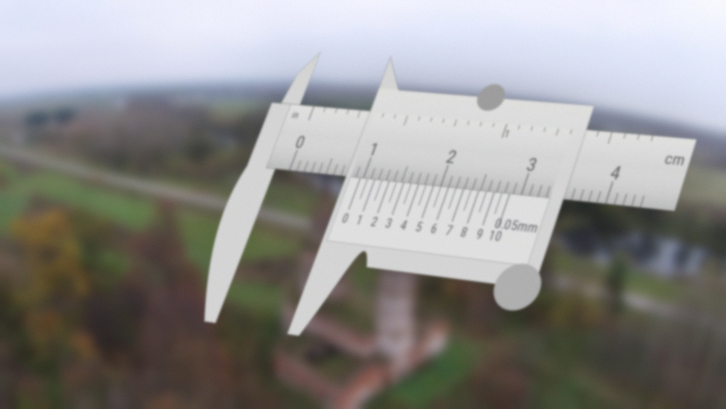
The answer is 9.6 mm
